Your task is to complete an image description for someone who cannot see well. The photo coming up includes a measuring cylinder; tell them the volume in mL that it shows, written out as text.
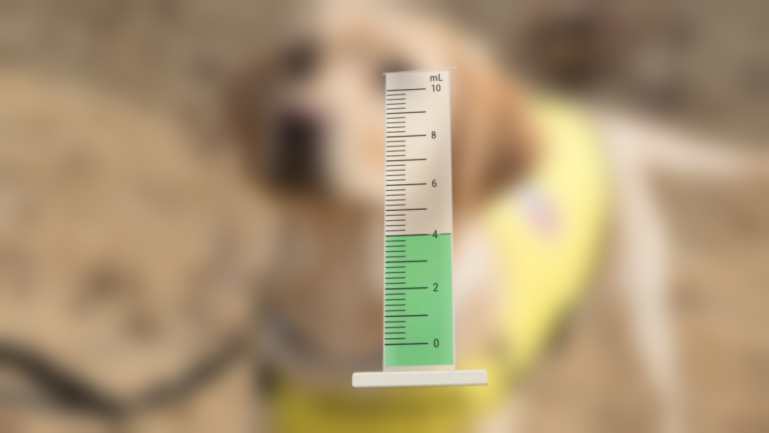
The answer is 4 mL
